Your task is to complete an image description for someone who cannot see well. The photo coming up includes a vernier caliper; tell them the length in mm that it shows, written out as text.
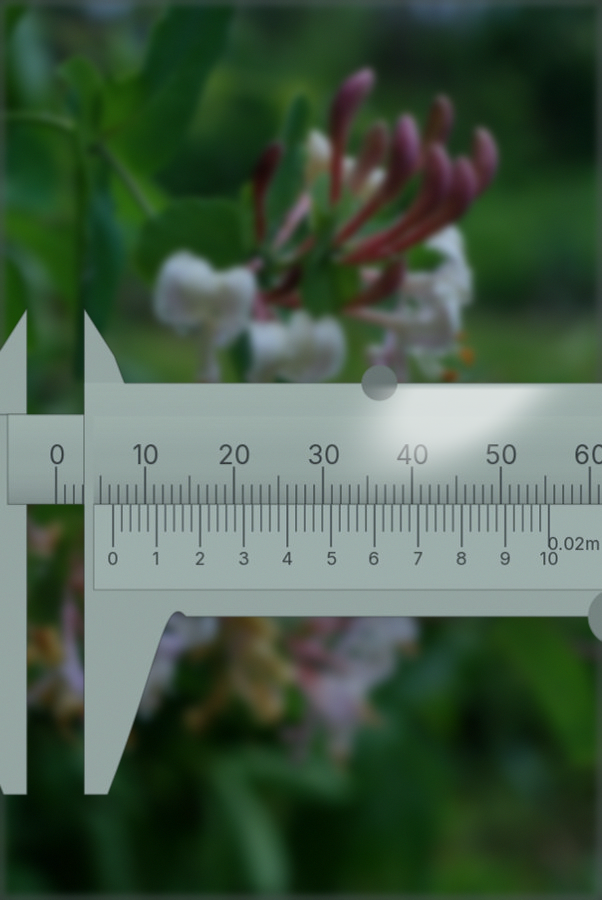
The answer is 6.4 mm
